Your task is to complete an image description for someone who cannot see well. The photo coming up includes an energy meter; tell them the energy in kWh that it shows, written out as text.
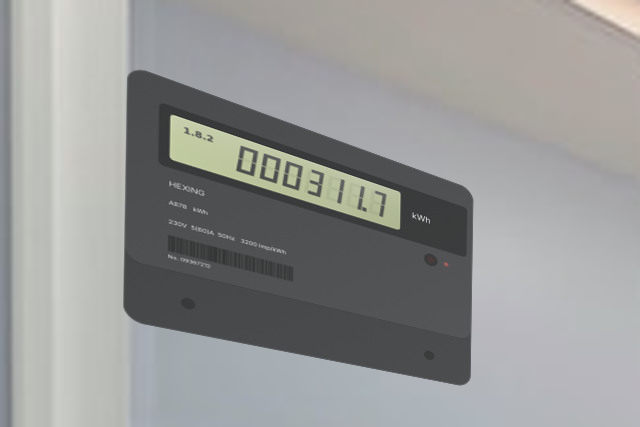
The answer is 311.7 kWh
